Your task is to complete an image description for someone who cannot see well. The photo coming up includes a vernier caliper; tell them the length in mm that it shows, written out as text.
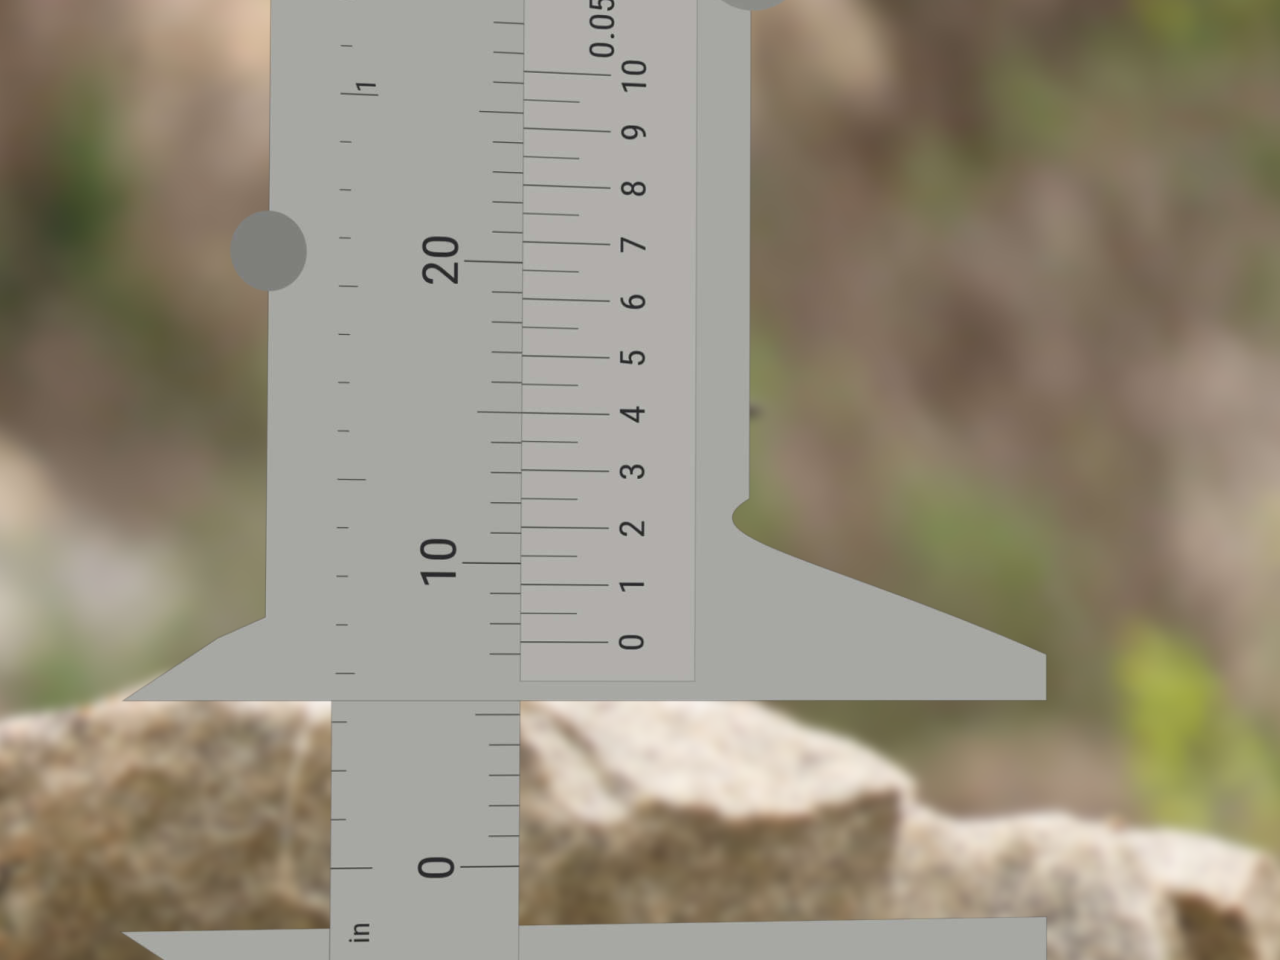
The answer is 7.40 mm
